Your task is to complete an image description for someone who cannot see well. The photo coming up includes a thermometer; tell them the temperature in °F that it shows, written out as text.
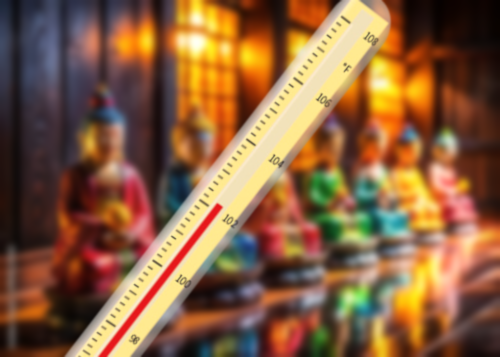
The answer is 102.2 °F
